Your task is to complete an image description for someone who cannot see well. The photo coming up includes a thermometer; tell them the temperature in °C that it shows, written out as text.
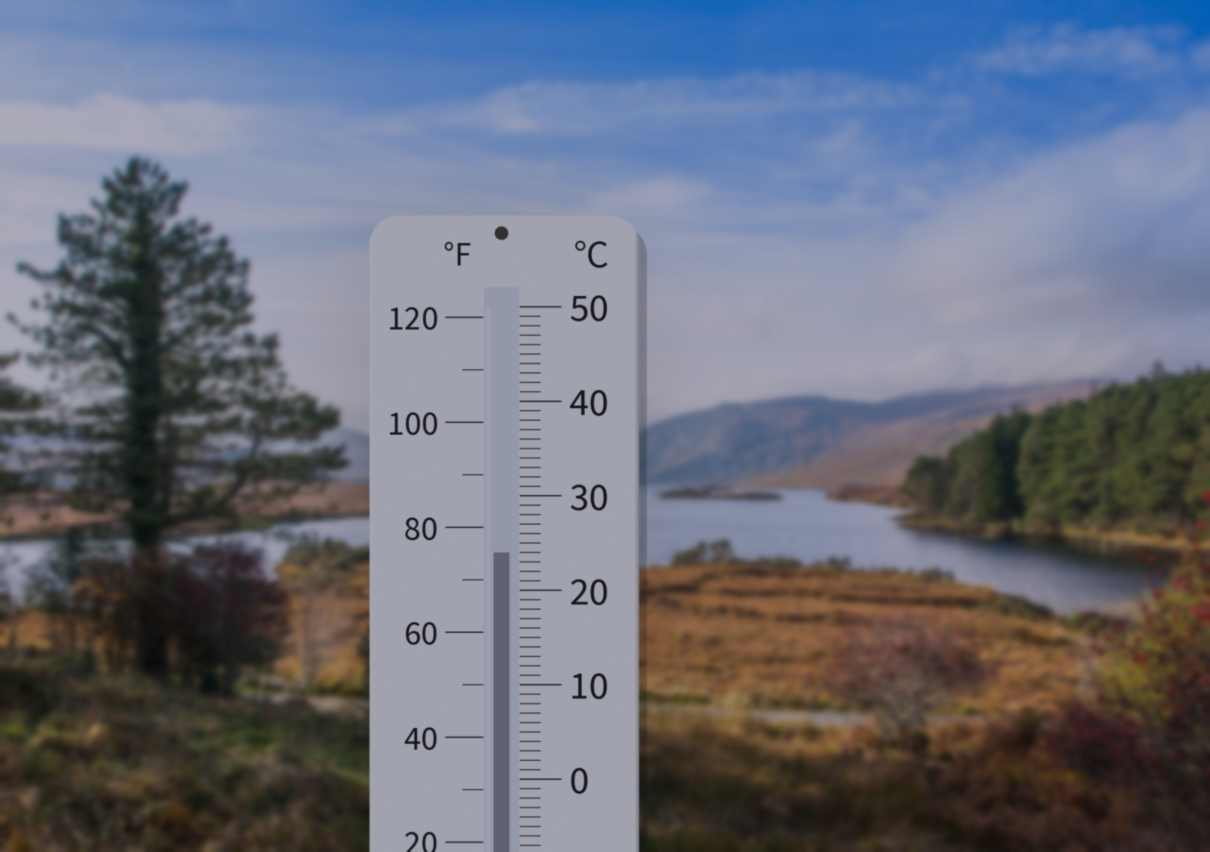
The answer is 24 °C
